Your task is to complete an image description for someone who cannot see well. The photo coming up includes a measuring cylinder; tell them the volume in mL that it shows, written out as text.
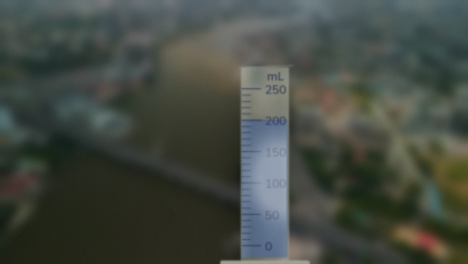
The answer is 200 mL
